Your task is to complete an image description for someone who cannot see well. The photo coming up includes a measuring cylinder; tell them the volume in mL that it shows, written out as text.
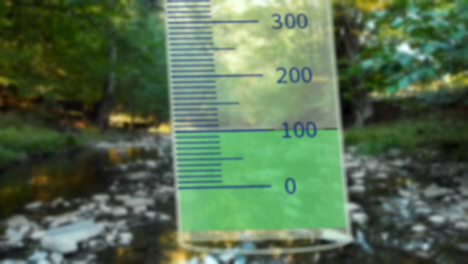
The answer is 100 mL
